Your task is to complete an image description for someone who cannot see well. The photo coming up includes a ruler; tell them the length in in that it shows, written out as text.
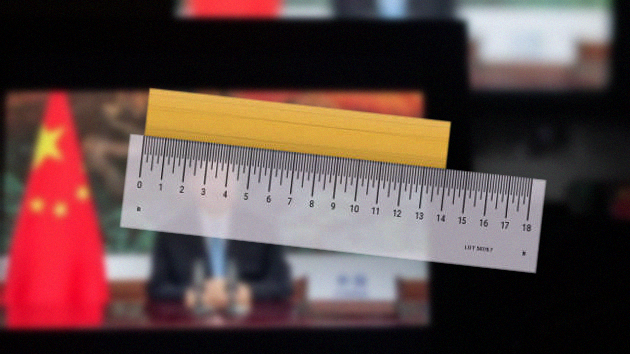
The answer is 14 in
